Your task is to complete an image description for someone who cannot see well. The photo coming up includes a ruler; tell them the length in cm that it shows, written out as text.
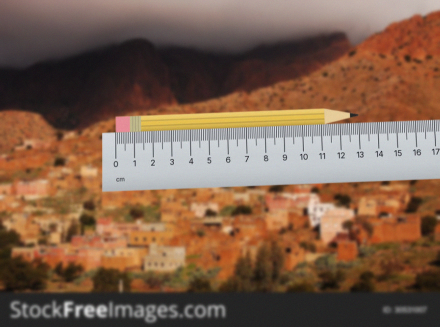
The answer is 13 cm
